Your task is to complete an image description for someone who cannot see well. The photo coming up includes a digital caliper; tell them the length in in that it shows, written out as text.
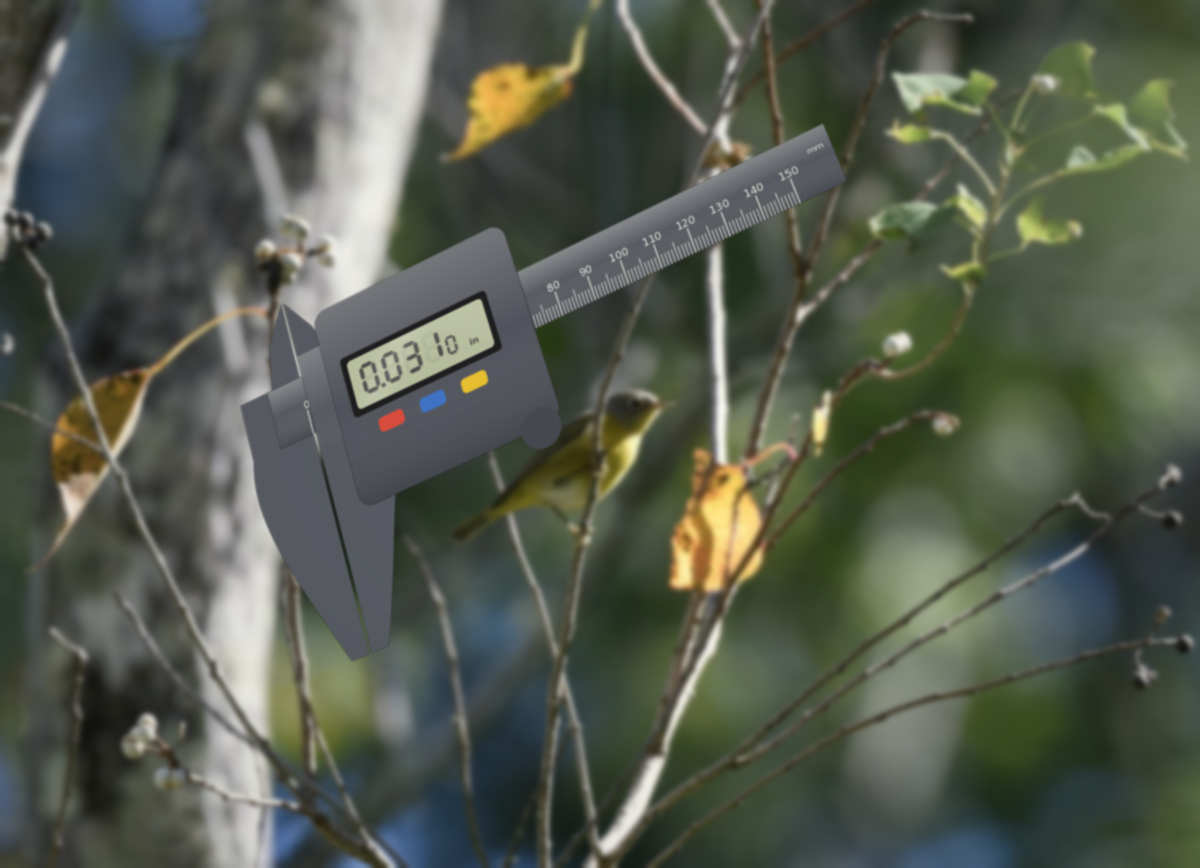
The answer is 0.0310 in
